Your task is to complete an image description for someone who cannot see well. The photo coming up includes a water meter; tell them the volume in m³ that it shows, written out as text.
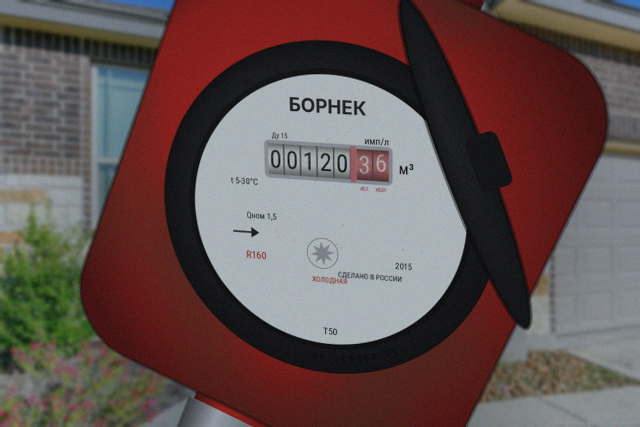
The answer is 120.36 m³
